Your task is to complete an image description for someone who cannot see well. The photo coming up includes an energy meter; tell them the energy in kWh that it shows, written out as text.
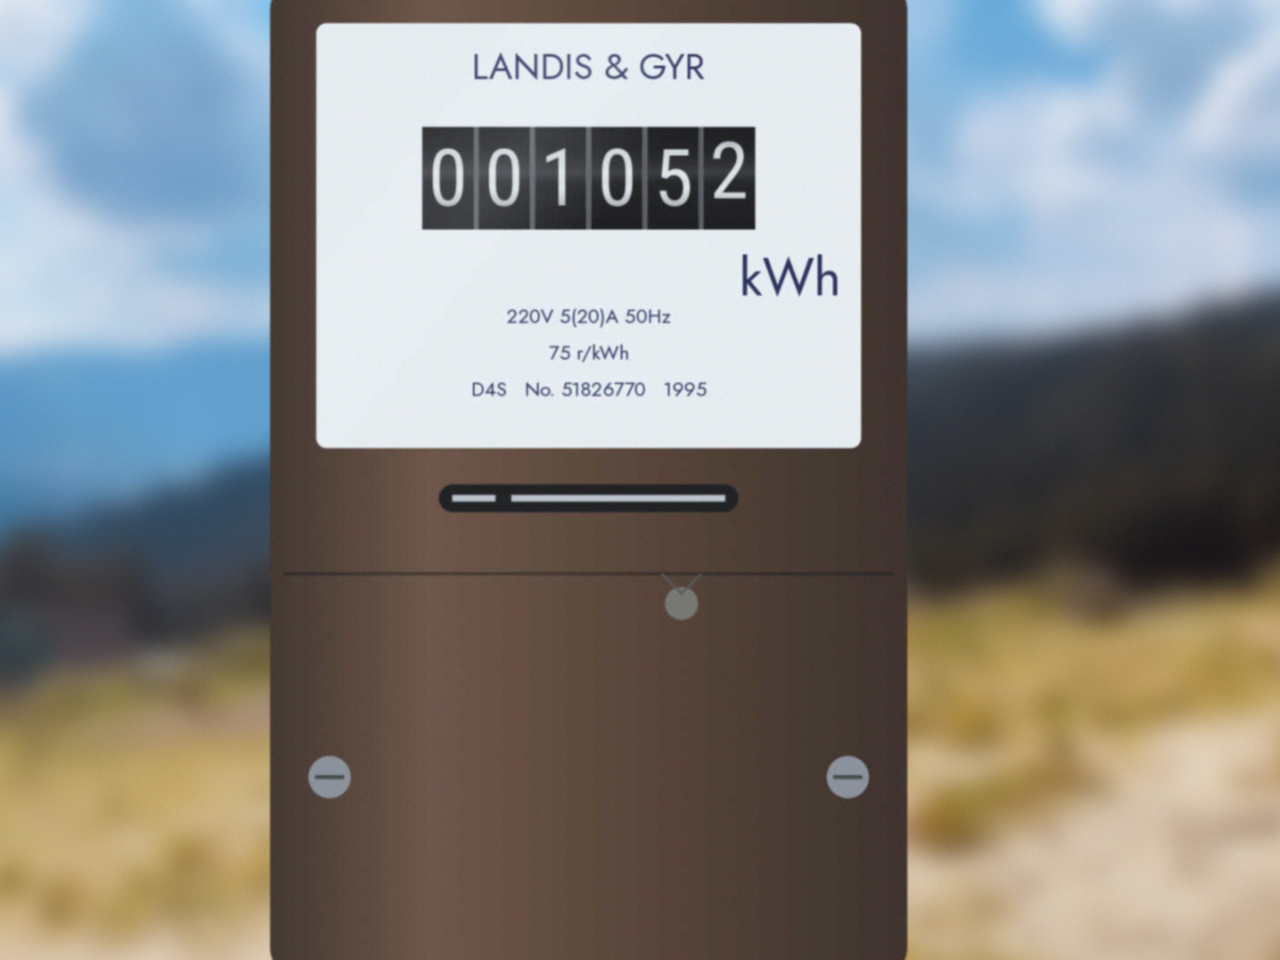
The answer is 1052 kWh
